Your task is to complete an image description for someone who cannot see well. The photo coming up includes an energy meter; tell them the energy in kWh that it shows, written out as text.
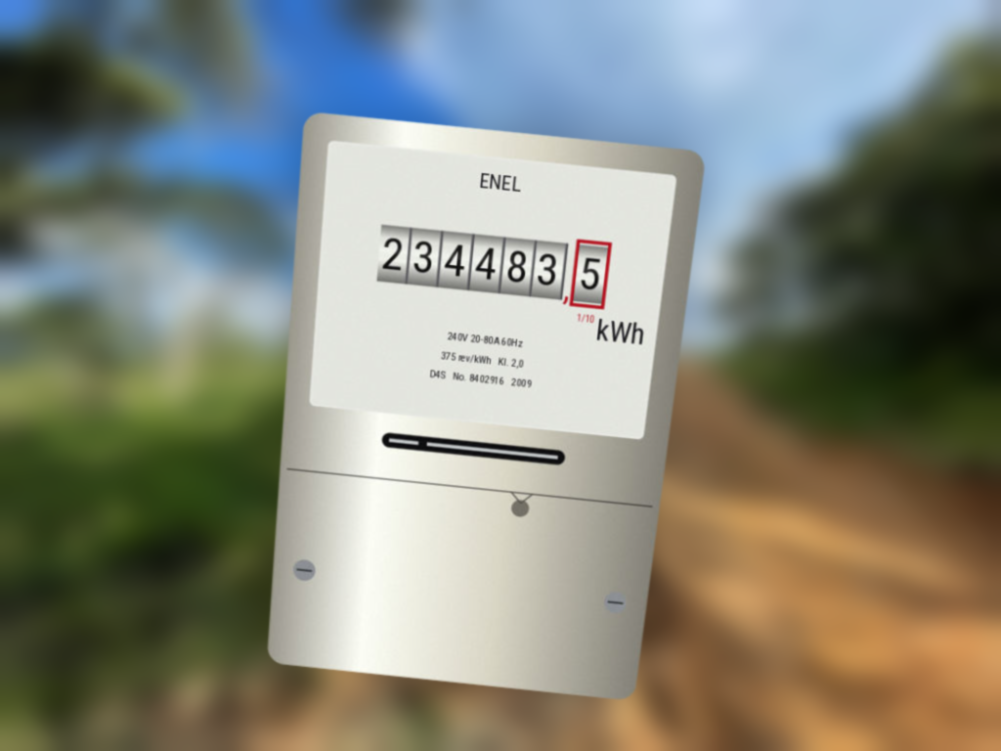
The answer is 234483.5 kWh
